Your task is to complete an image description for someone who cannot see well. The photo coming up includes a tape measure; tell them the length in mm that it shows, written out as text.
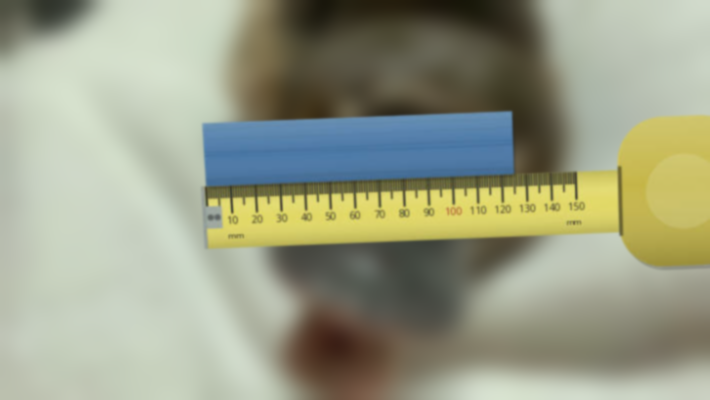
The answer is 125 mm
